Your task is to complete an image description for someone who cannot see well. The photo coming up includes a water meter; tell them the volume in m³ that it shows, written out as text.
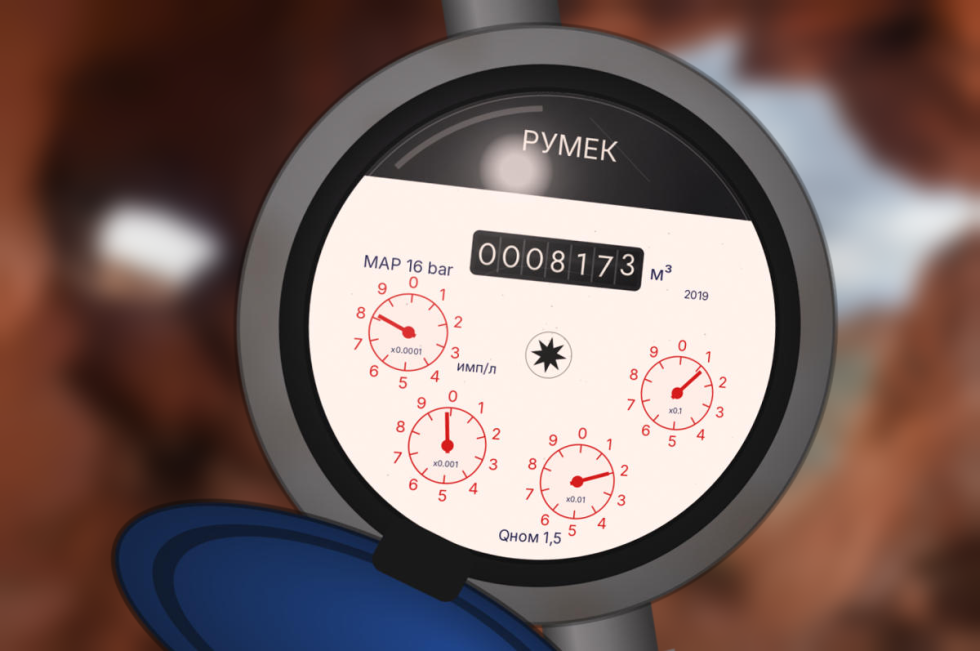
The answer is 8173.1198 m³
